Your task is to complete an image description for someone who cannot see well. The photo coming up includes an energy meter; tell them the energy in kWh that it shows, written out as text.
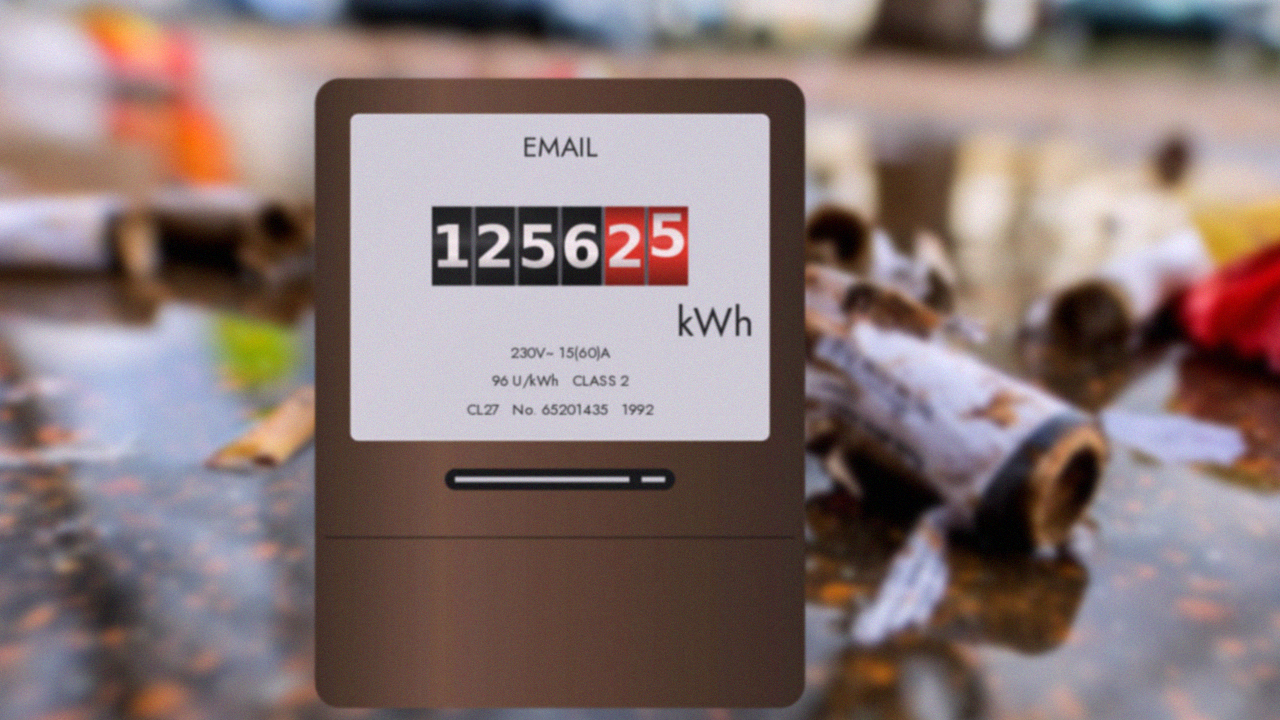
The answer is 1256.25 kWh
